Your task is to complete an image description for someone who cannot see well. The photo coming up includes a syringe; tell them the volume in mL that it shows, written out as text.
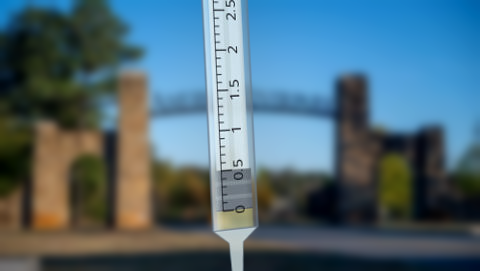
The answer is 0 mL
